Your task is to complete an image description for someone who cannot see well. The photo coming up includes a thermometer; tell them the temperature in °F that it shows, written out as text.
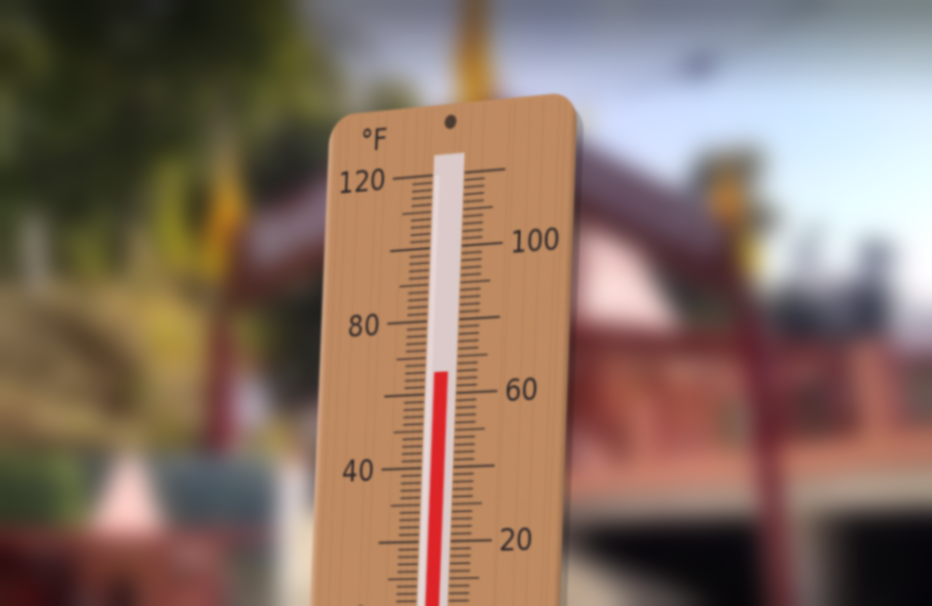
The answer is 66 °F
